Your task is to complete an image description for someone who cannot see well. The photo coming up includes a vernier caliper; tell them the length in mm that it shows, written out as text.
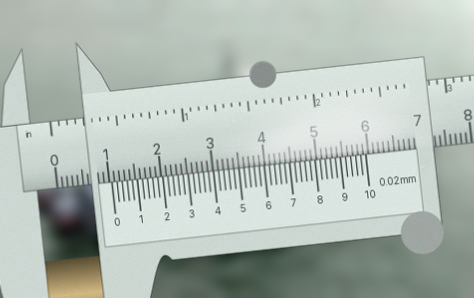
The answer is 10.5 mm
